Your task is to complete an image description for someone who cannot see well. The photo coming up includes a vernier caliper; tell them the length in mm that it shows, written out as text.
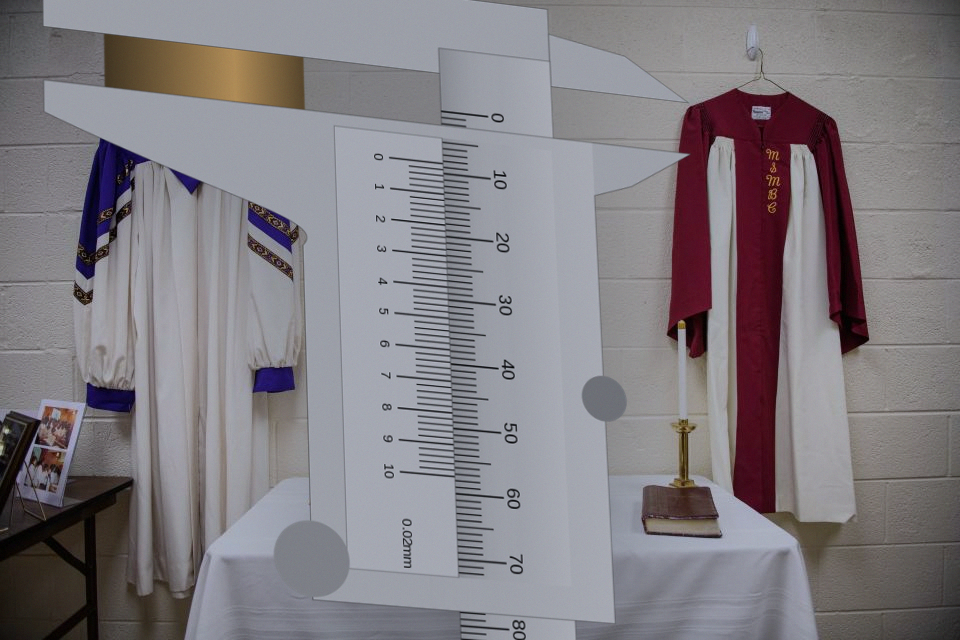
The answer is 8.4 mm
